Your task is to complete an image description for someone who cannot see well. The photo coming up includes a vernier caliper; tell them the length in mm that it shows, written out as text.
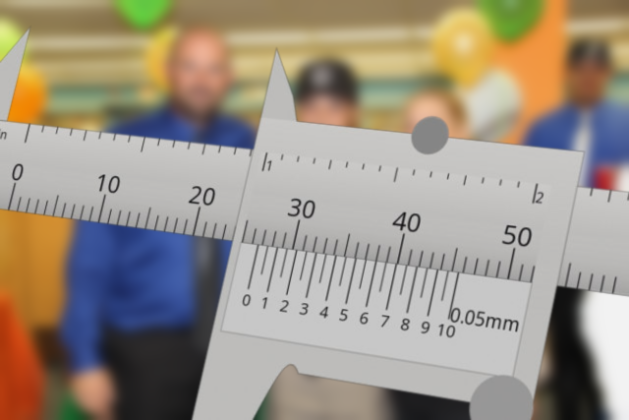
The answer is 26.6 mm
